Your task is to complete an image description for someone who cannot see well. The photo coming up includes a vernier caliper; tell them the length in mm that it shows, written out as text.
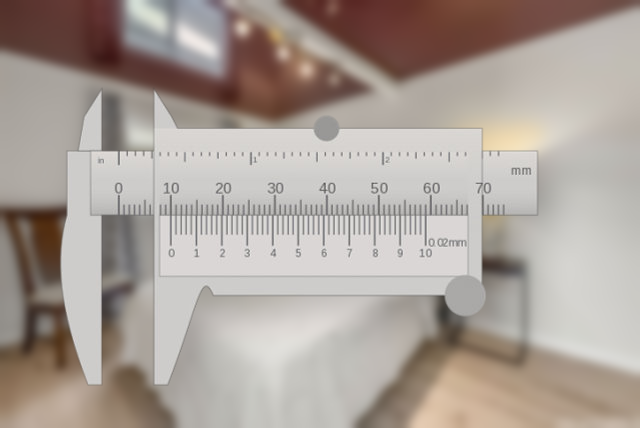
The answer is 10.0 mm
